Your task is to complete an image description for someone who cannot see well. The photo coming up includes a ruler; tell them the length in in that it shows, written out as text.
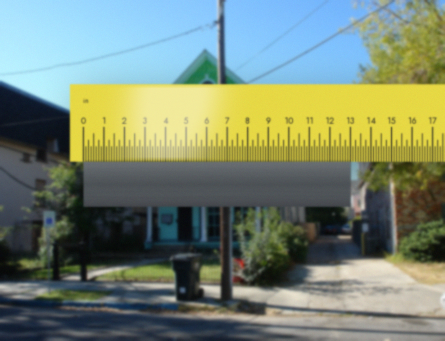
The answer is 13 in
